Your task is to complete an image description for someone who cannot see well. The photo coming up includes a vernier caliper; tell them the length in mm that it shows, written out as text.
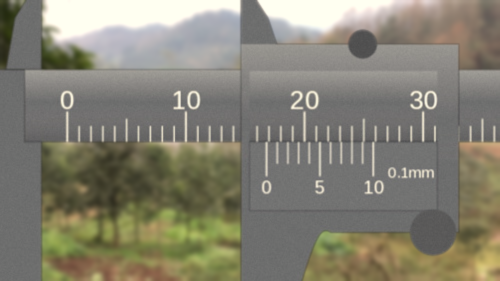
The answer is 16.8 mm
